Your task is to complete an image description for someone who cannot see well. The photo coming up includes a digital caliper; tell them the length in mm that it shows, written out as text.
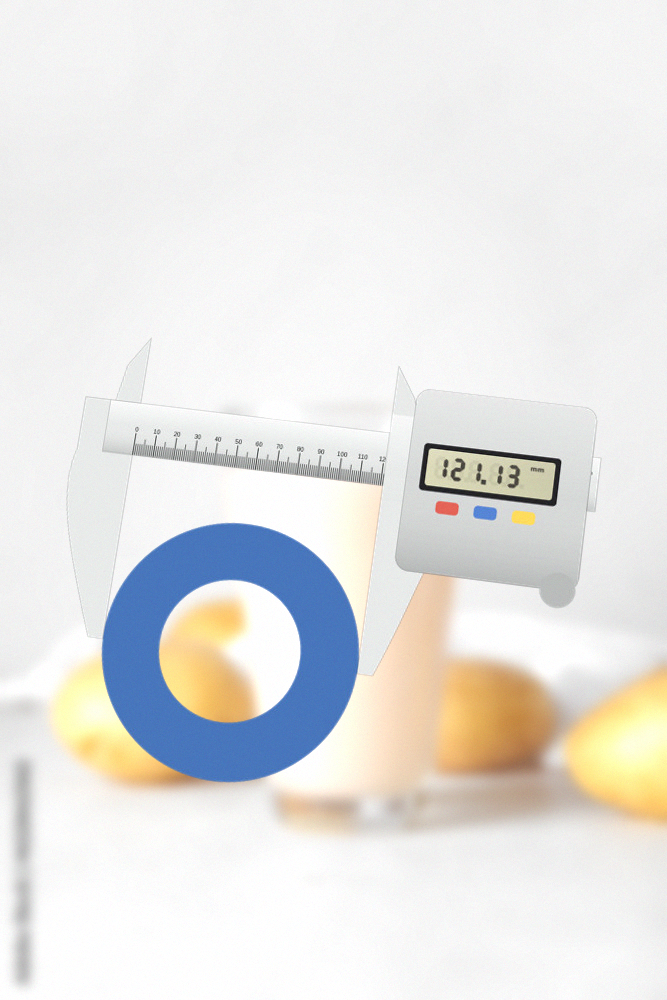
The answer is 121.13 mm
